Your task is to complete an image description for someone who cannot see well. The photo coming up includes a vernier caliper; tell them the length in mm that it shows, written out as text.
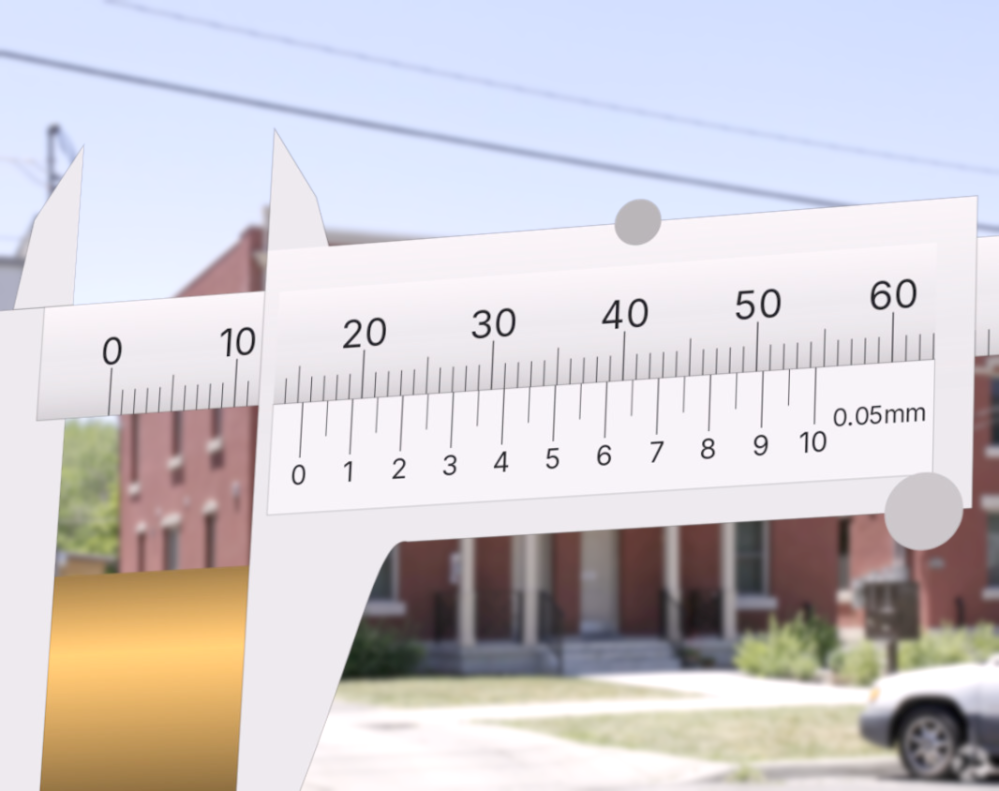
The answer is 15.4 mm
